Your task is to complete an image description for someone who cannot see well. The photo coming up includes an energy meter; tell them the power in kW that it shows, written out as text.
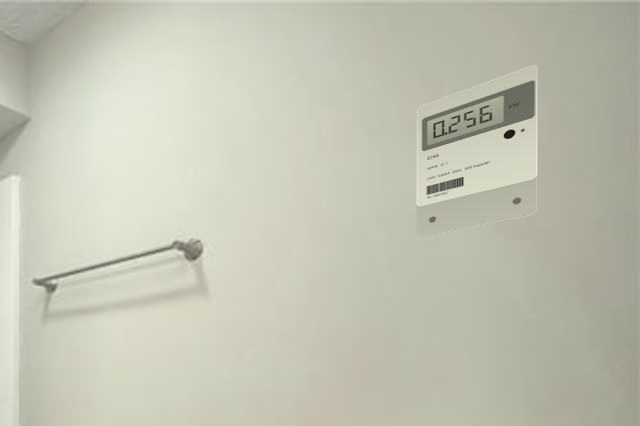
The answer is 0.256 kW
